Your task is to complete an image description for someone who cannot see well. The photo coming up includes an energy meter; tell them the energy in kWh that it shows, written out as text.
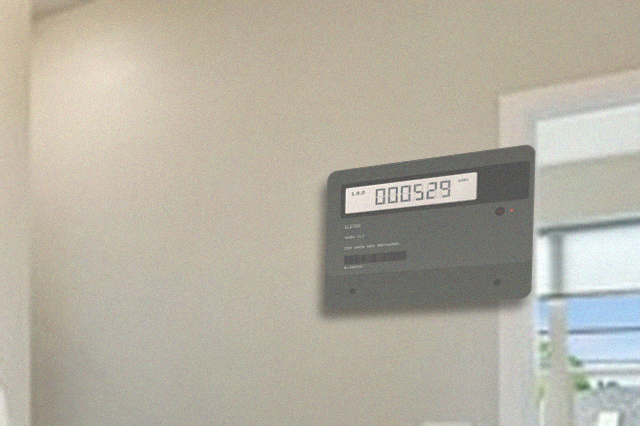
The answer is 529 kWh
